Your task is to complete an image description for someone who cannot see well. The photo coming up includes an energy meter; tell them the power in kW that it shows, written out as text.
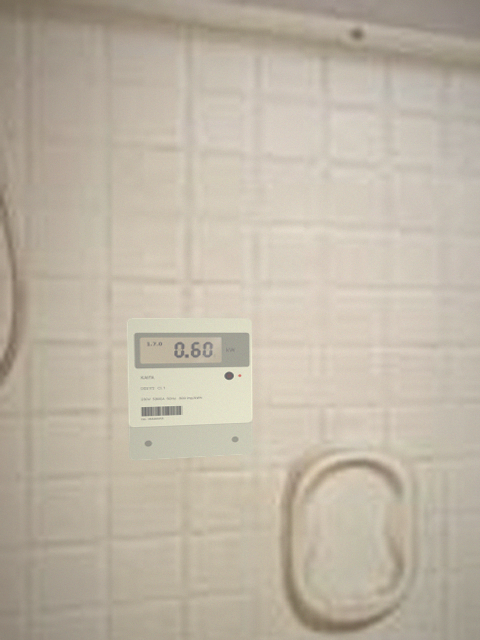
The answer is 0.60 kW
